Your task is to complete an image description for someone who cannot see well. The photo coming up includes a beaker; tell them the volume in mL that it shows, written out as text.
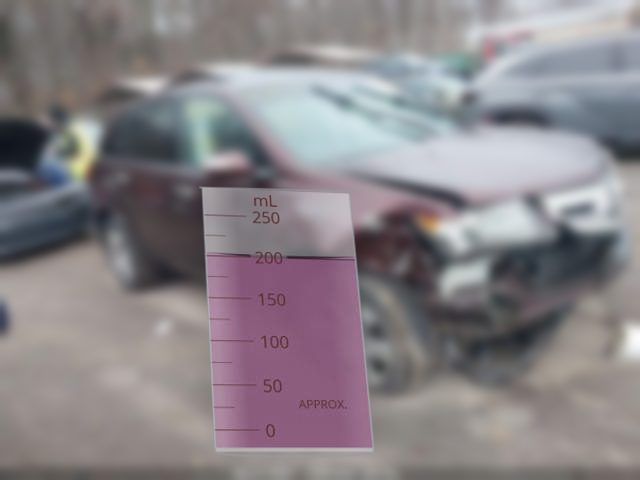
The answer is 200 mL
